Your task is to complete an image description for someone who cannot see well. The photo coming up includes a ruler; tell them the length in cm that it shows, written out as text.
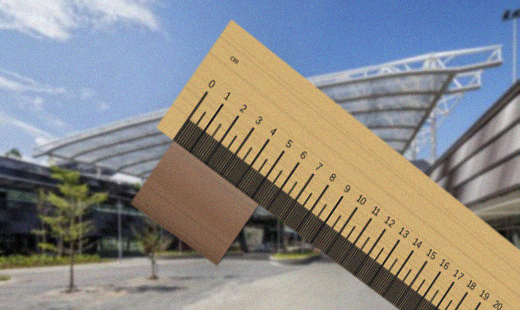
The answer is 5.5 cm
